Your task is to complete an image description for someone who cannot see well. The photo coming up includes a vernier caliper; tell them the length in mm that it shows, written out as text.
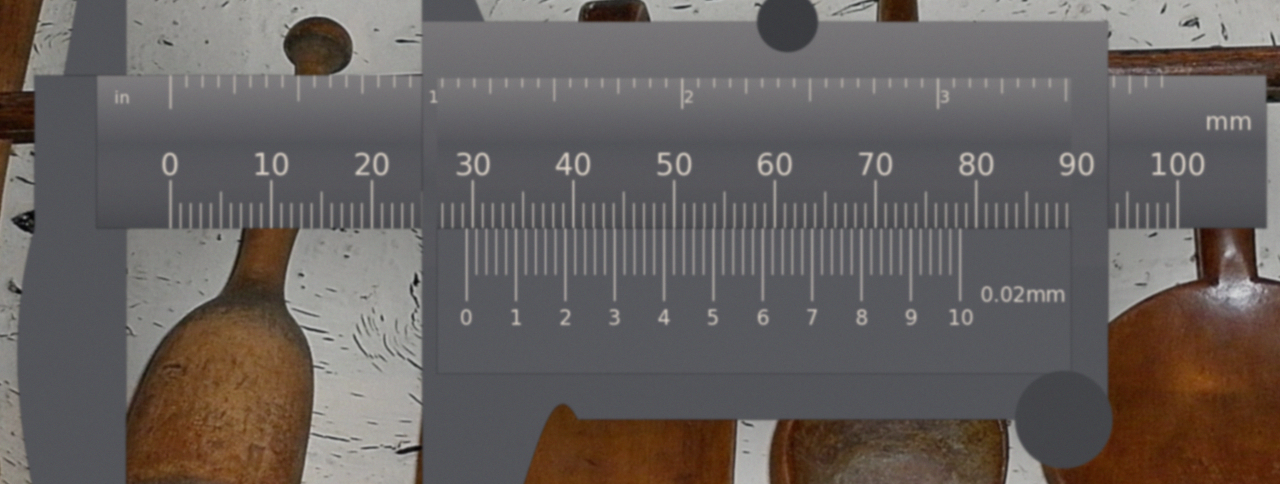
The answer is 29.4 mm
